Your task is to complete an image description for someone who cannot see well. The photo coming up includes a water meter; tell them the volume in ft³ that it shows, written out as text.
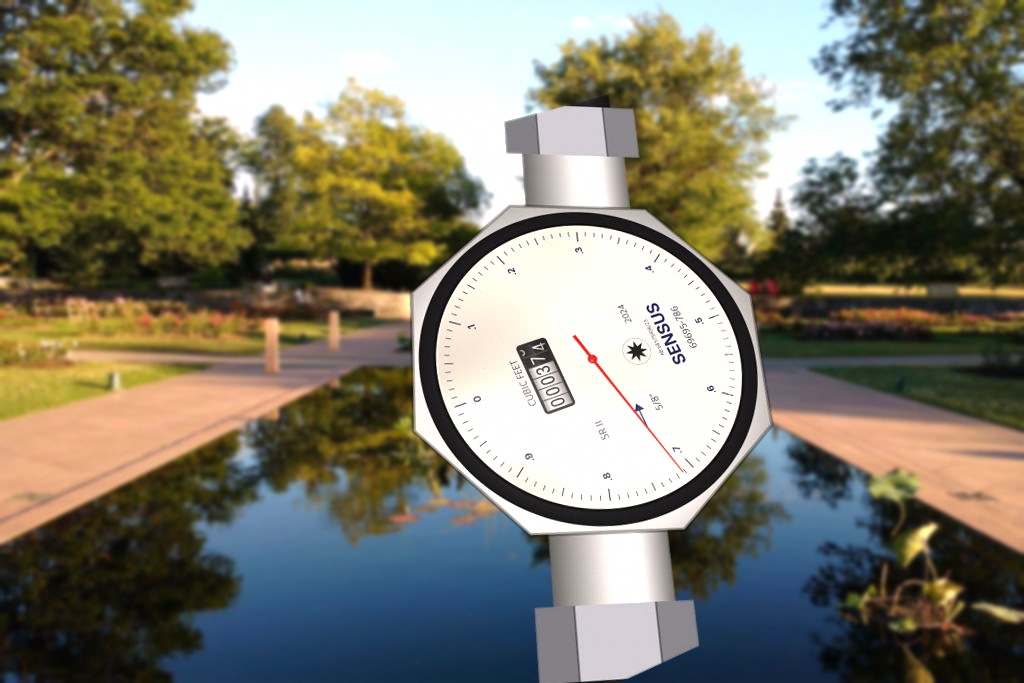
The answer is 373.71 ft³
